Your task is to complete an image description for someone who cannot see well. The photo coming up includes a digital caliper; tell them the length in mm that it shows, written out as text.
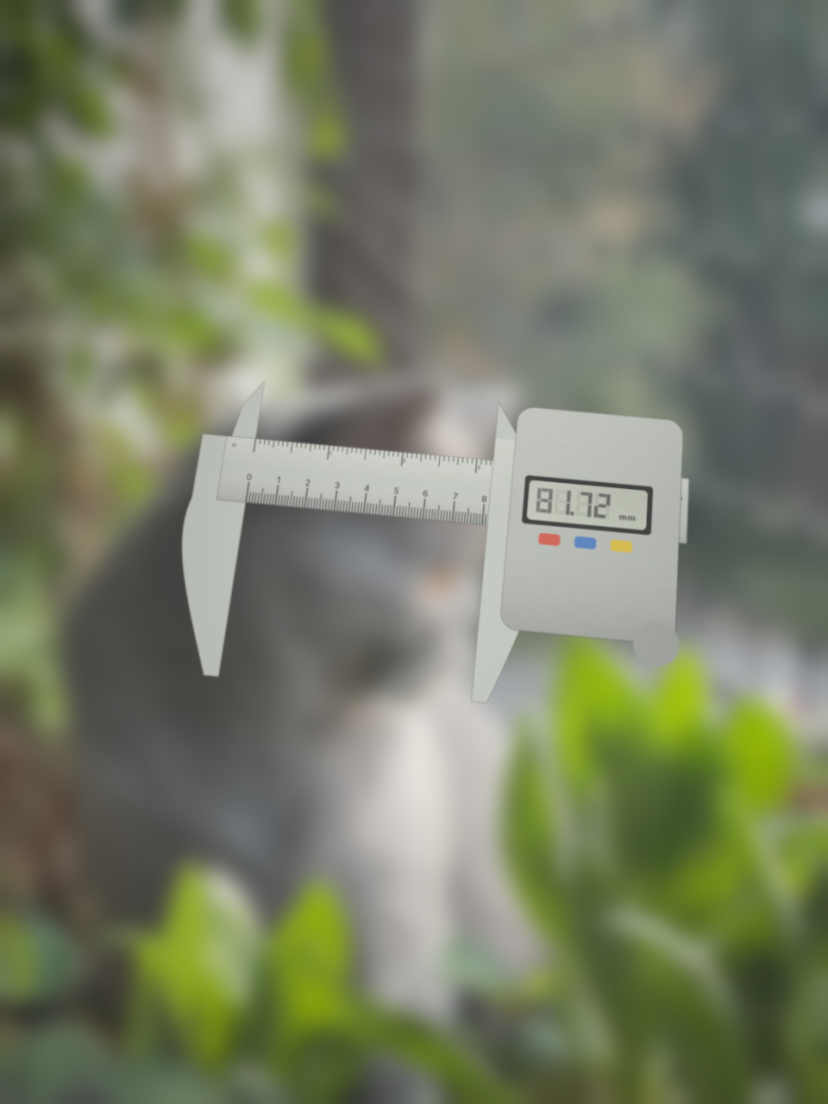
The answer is 81.72 mm
